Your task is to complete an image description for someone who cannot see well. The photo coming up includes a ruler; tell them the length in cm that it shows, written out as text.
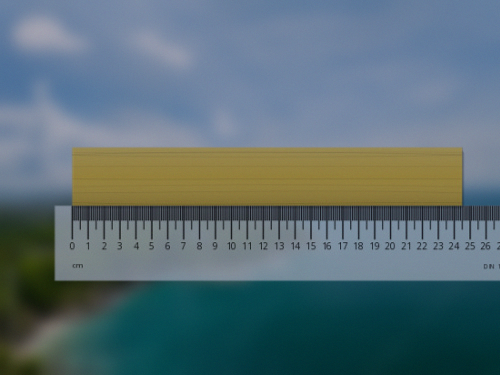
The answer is 24.5 cm
